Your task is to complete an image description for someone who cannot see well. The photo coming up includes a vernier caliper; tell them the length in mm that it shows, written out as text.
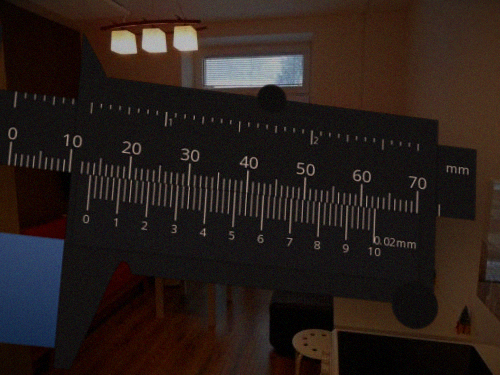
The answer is 13.5 mm
